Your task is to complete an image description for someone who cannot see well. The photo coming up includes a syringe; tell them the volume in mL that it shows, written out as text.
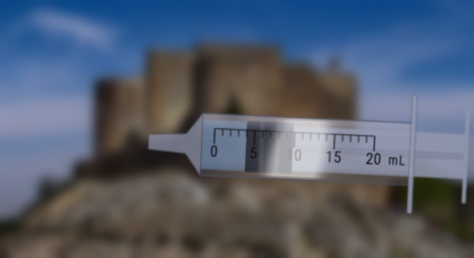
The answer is 4 mL
